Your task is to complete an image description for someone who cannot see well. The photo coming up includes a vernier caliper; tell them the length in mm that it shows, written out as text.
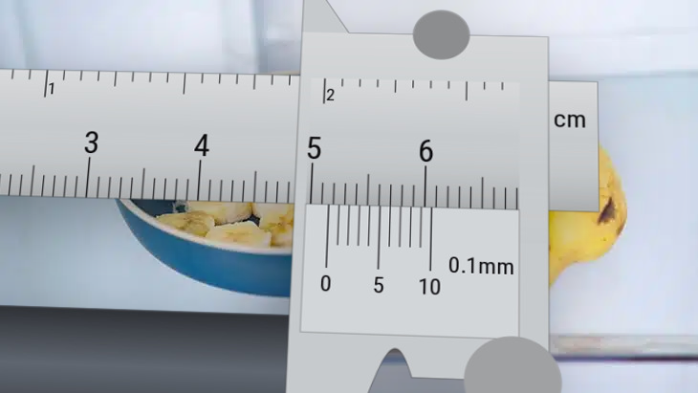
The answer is 51.6 mm
